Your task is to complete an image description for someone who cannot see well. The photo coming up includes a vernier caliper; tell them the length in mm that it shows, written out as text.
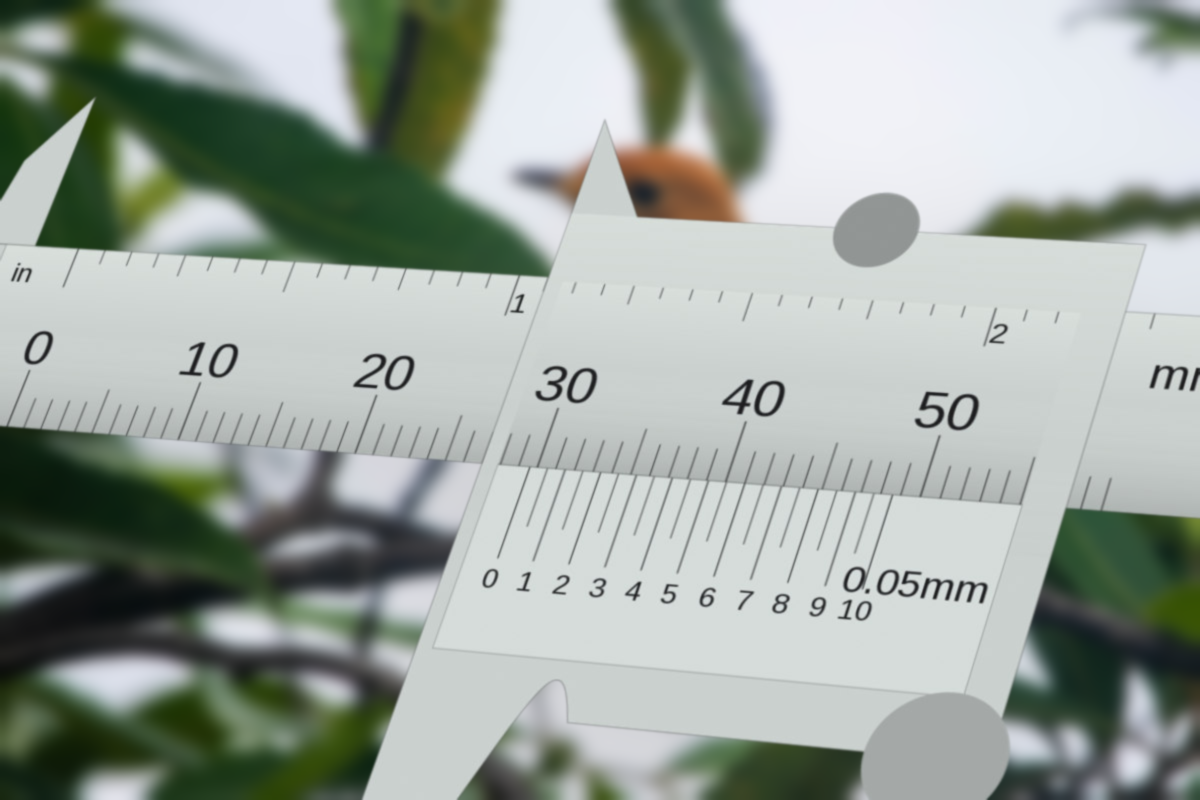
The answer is 29.6 mm
